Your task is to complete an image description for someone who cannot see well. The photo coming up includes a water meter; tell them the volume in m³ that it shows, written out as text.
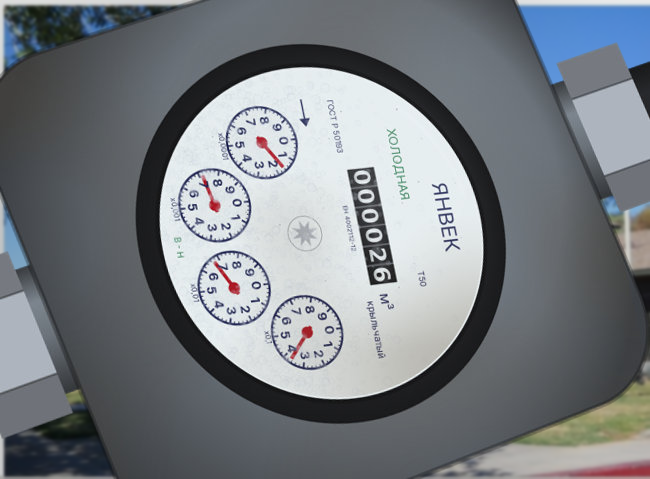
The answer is 26.3671 m³
